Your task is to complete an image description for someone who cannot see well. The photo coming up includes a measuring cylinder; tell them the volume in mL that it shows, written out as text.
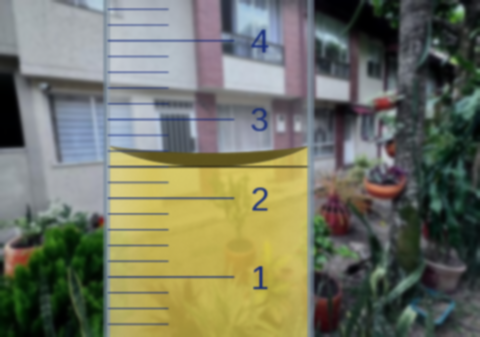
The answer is 2.4 mL
